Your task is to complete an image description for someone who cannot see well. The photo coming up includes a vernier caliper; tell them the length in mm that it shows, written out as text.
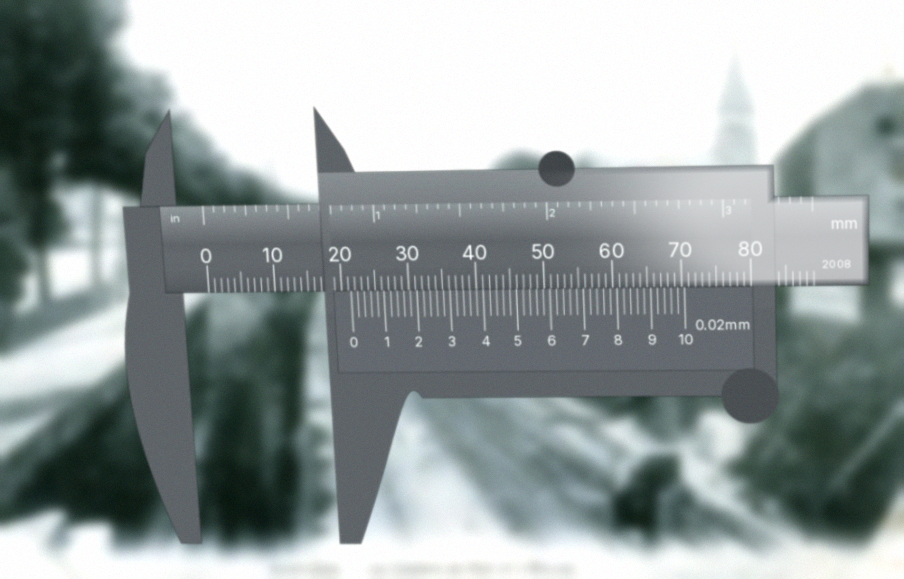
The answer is 21.4 mm
